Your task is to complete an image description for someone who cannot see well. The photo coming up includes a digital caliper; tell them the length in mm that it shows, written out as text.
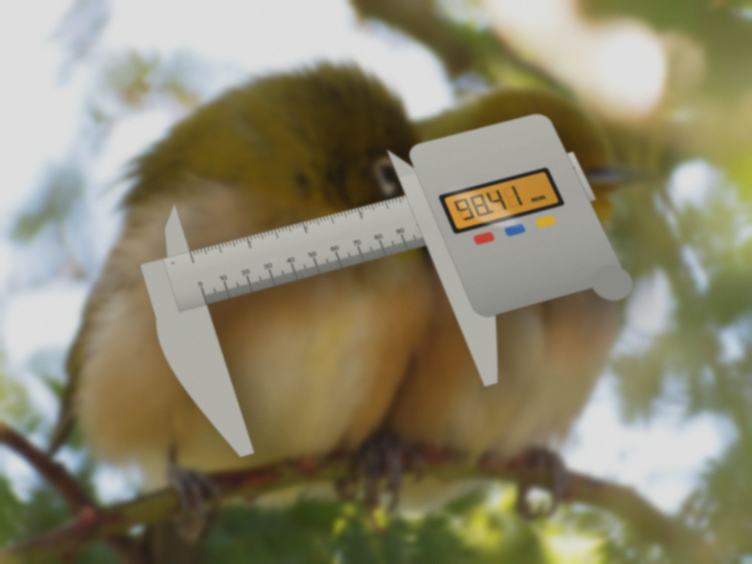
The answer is 98.41 mm
